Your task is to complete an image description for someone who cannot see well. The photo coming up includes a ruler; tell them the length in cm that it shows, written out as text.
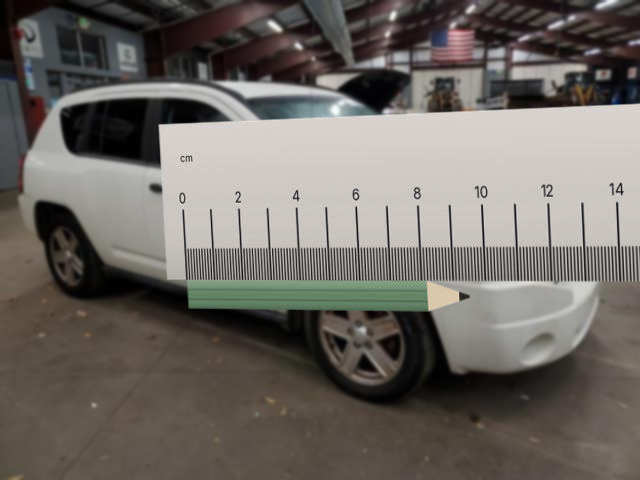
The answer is 9.5 cm
